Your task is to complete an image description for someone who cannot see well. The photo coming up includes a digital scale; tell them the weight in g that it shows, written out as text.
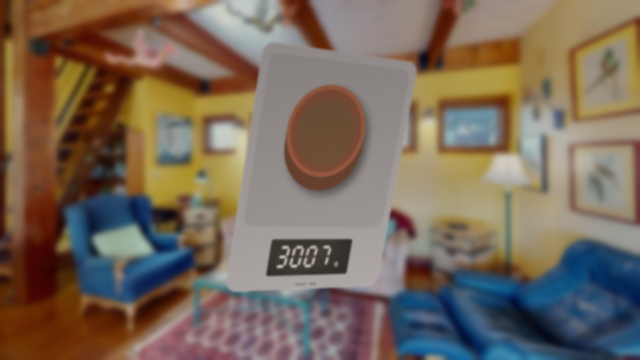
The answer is 3007 g
